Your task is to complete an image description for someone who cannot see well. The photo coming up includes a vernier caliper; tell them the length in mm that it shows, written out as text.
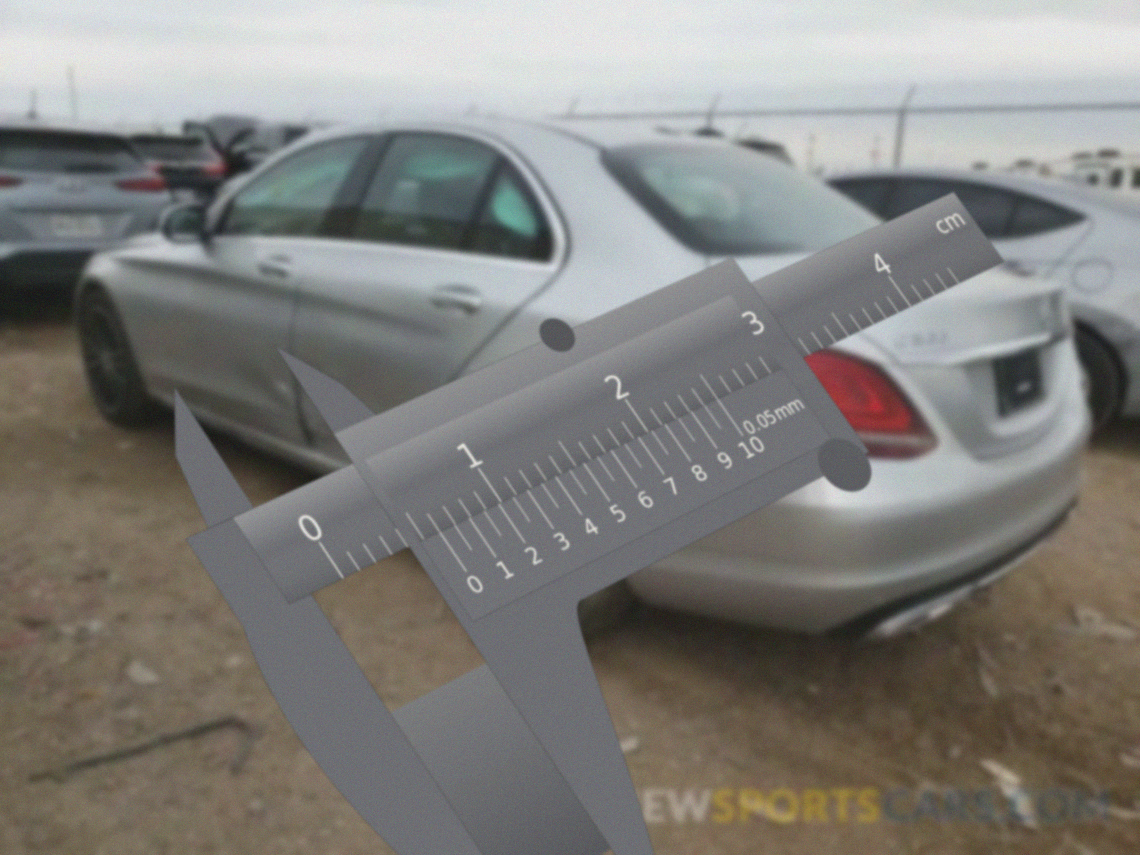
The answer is 6.0 mm
